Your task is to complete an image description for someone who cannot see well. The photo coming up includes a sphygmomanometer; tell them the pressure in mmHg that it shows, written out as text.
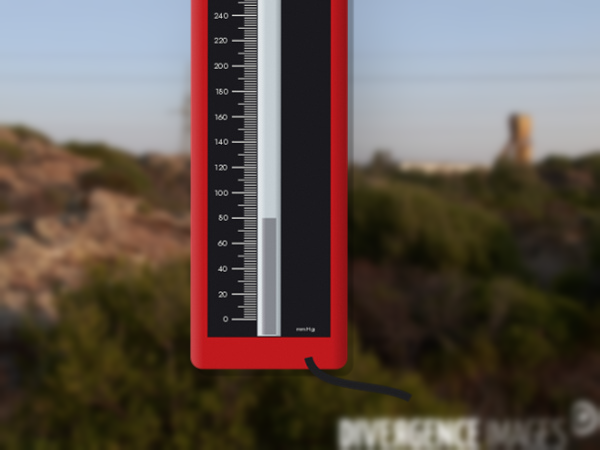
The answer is 80 mmHg
